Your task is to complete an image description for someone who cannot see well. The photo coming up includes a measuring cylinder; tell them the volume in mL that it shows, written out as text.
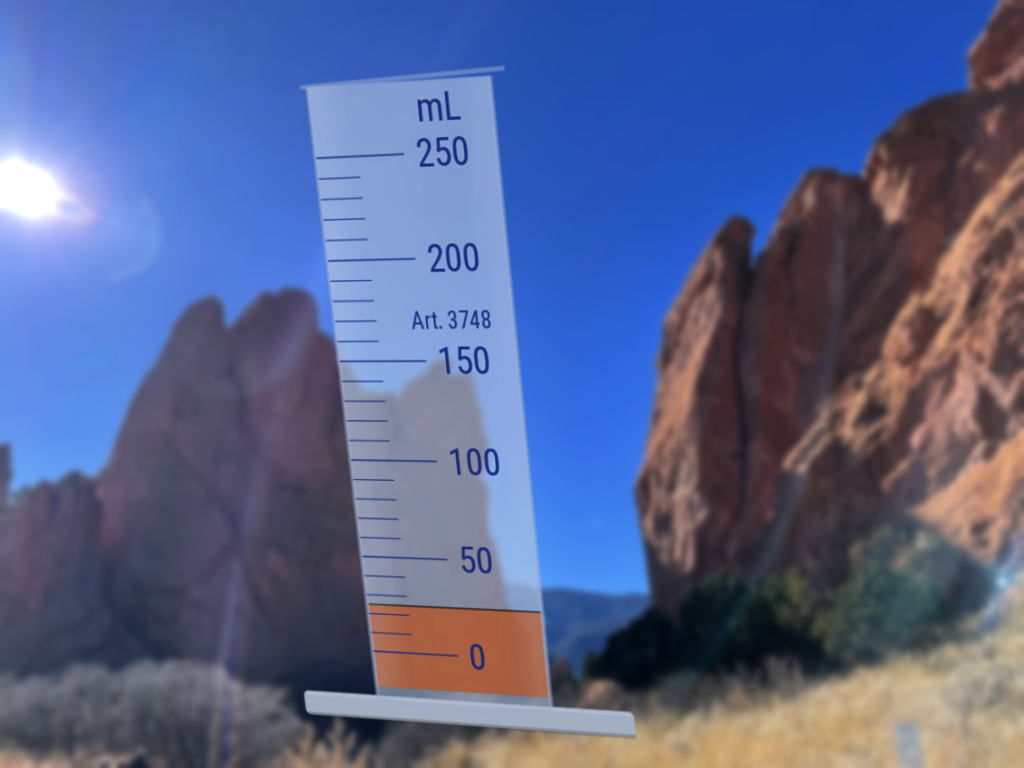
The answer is 25 mL
